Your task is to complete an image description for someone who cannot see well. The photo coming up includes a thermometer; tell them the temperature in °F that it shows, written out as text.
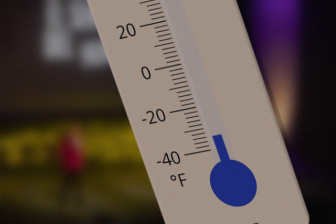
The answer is -34 °F
